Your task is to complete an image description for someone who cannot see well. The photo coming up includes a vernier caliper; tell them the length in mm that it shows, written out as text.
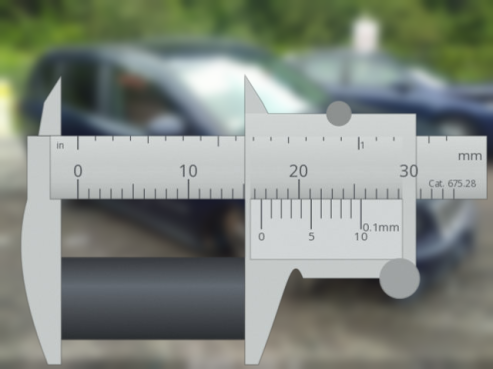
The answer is 16.6 mm
